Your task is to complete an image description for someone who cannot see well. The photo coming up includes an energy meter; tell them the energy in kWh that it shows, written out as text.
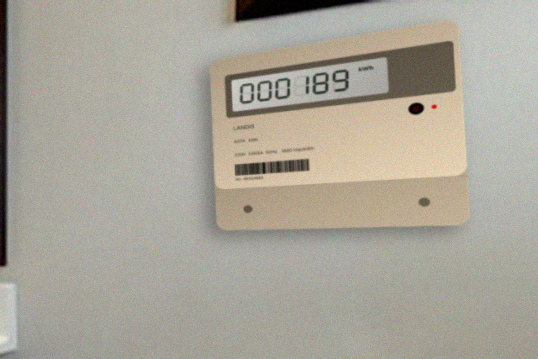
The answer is 189 kWh
